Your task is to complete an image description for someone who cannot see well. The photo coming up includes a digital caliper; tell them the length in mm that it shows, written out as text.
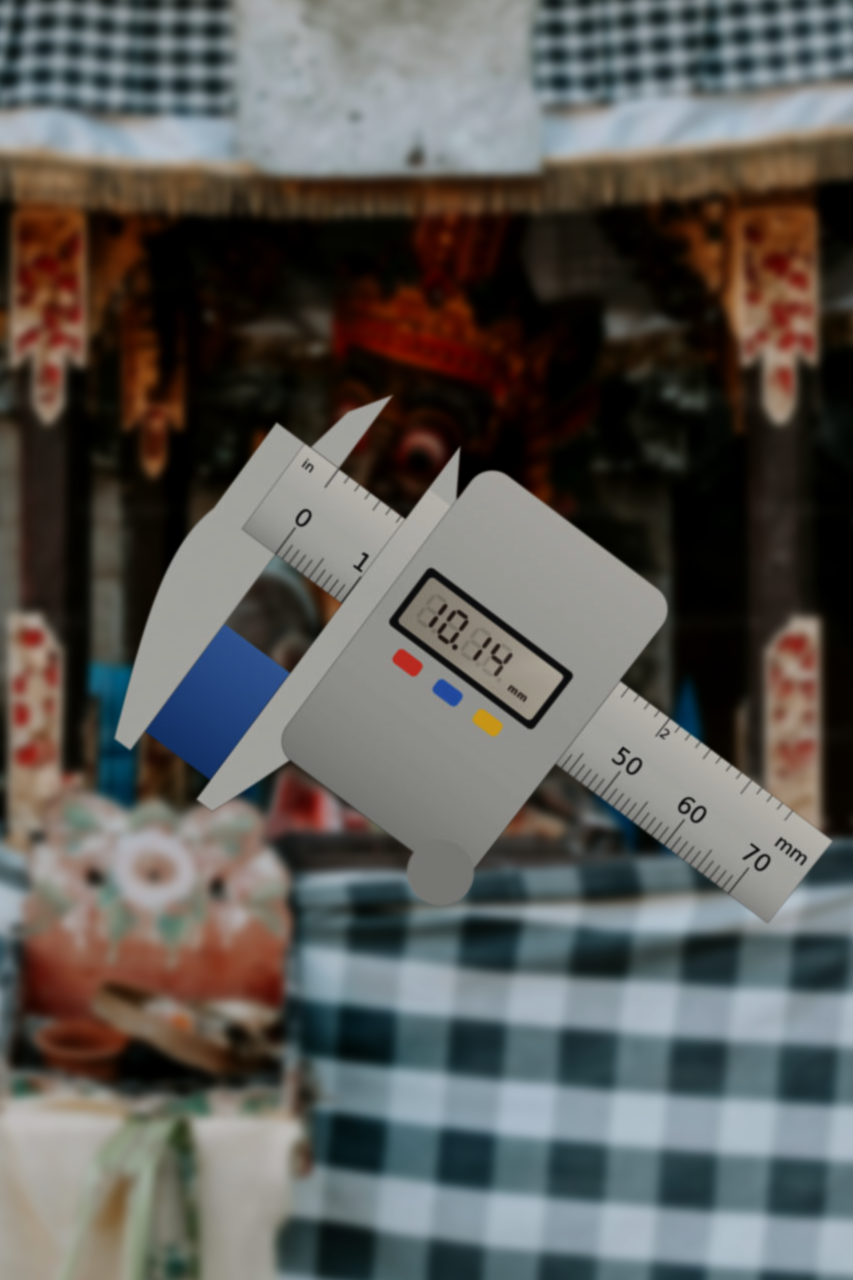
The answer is 10.14 mm
